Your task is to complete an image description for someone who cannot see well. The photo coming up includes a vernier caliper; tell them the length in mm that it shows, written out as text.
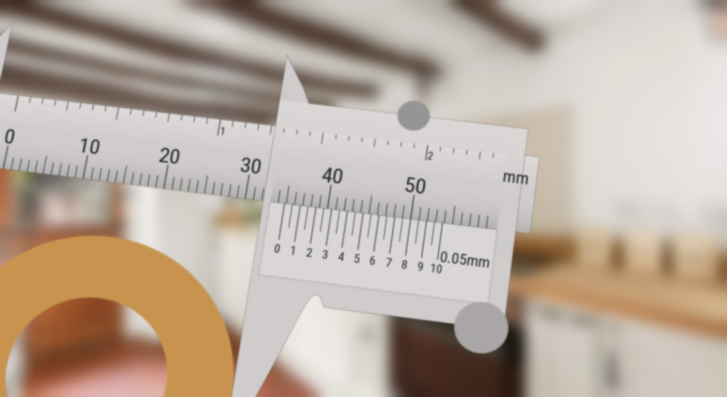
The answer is 34.8 mm
